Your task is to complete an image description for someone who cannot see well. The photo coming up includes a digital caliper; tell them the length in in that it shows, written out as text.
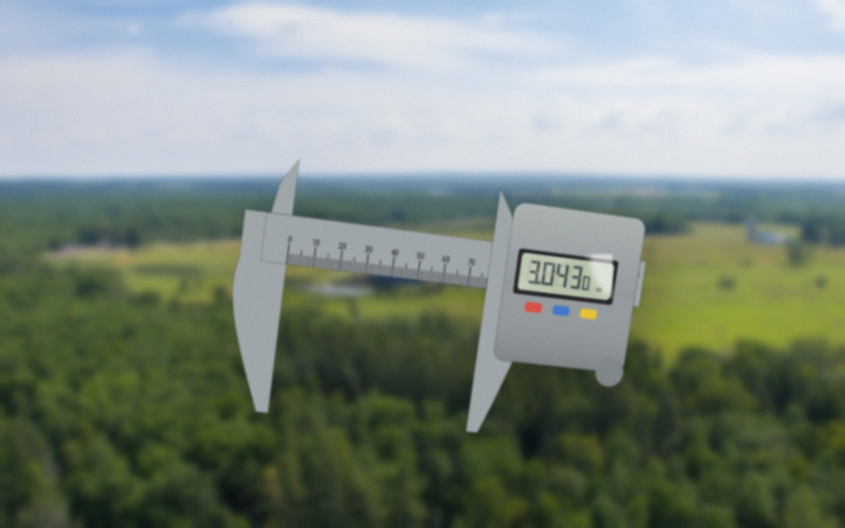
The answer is 3.0430 in
